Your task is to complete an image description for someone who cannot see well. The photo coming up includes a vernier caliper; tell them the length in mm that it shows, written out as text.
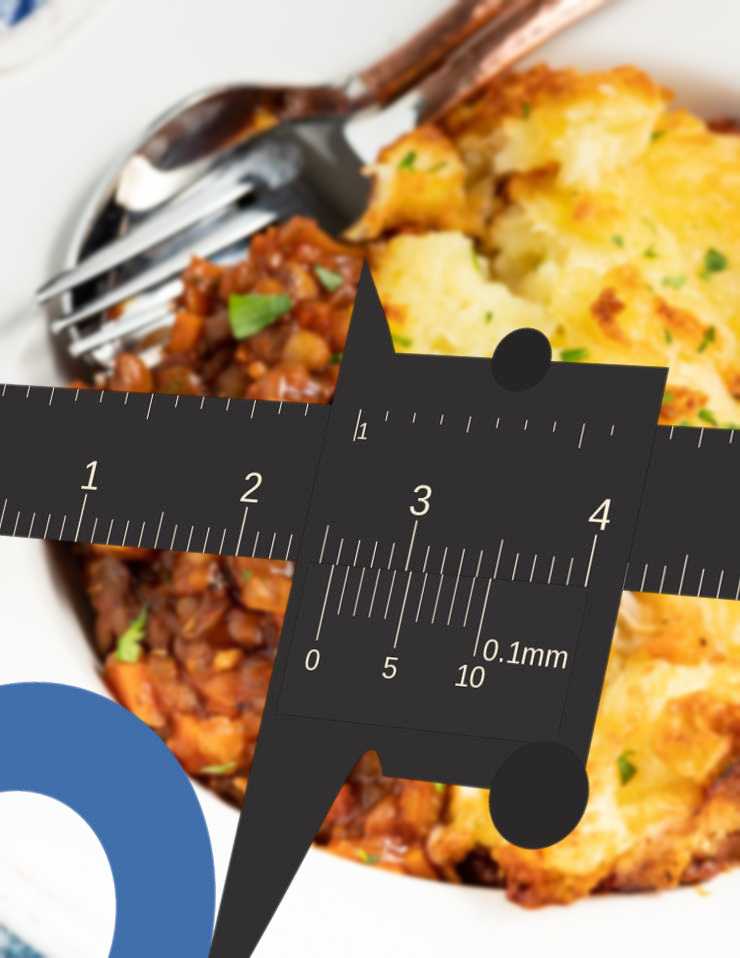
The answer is 25.8 mm
